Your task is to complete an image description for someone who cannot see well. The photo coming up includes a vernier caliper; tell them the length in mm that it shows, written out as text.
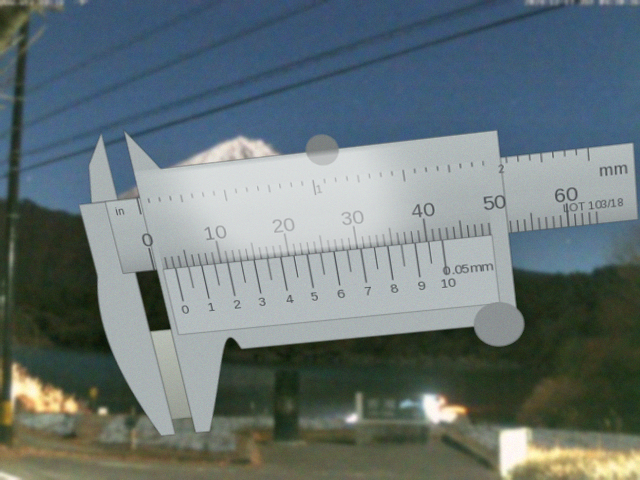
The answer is 3.2 mm
